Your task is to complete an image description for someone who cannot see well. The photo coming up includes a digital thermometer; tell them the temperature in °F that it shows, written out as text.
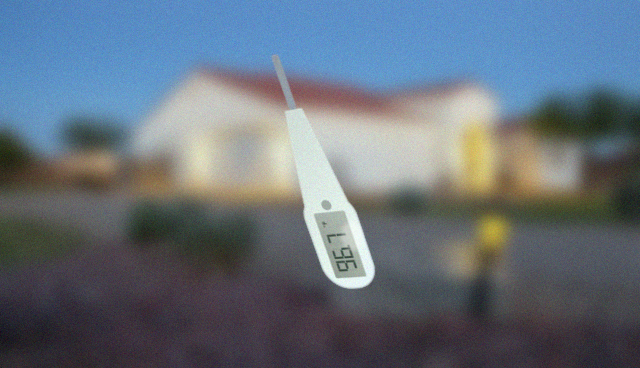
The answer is 96.7 °F
